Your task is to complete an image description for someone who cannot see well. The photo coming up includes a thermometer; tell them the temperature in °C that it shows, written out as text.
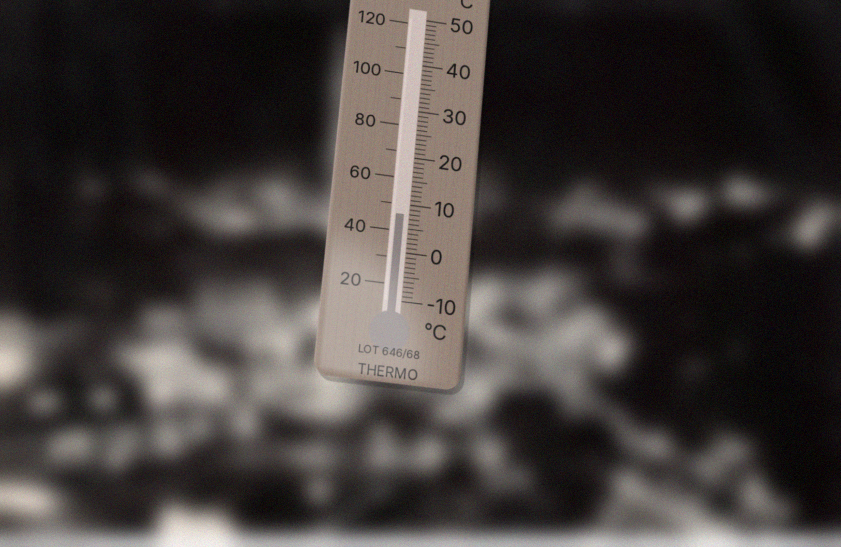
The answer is 8 °C
